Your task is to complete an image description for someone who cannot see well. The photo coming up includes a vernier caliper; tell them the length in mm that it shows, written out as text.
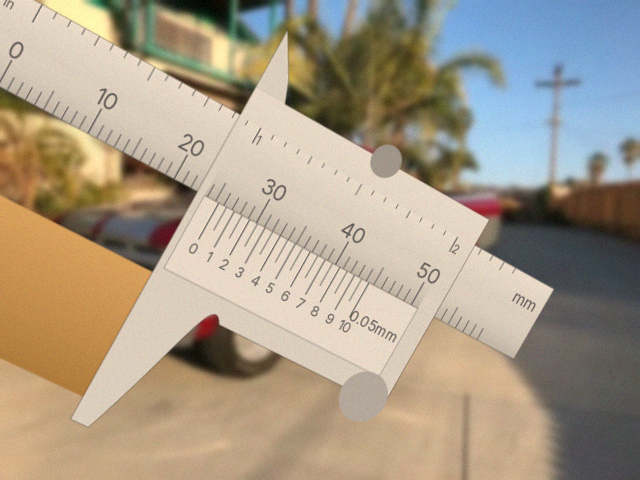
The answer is 25.4 mm
